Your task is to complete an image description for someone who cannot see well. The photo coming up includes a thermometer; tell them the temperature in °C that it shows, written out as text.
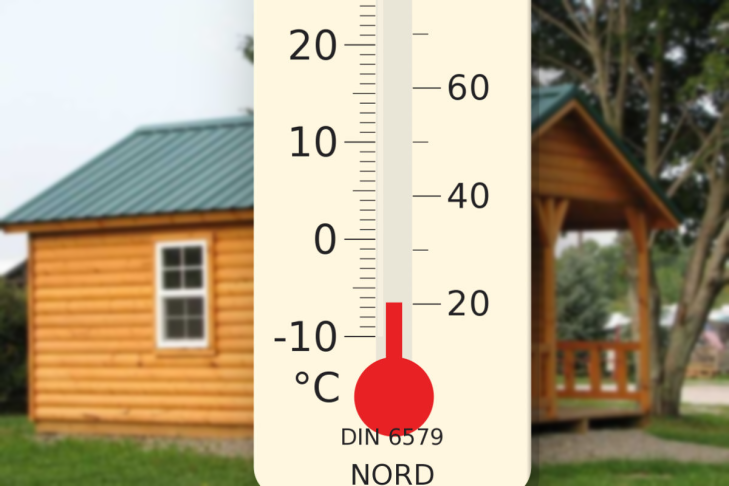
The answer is -6.5 °C
